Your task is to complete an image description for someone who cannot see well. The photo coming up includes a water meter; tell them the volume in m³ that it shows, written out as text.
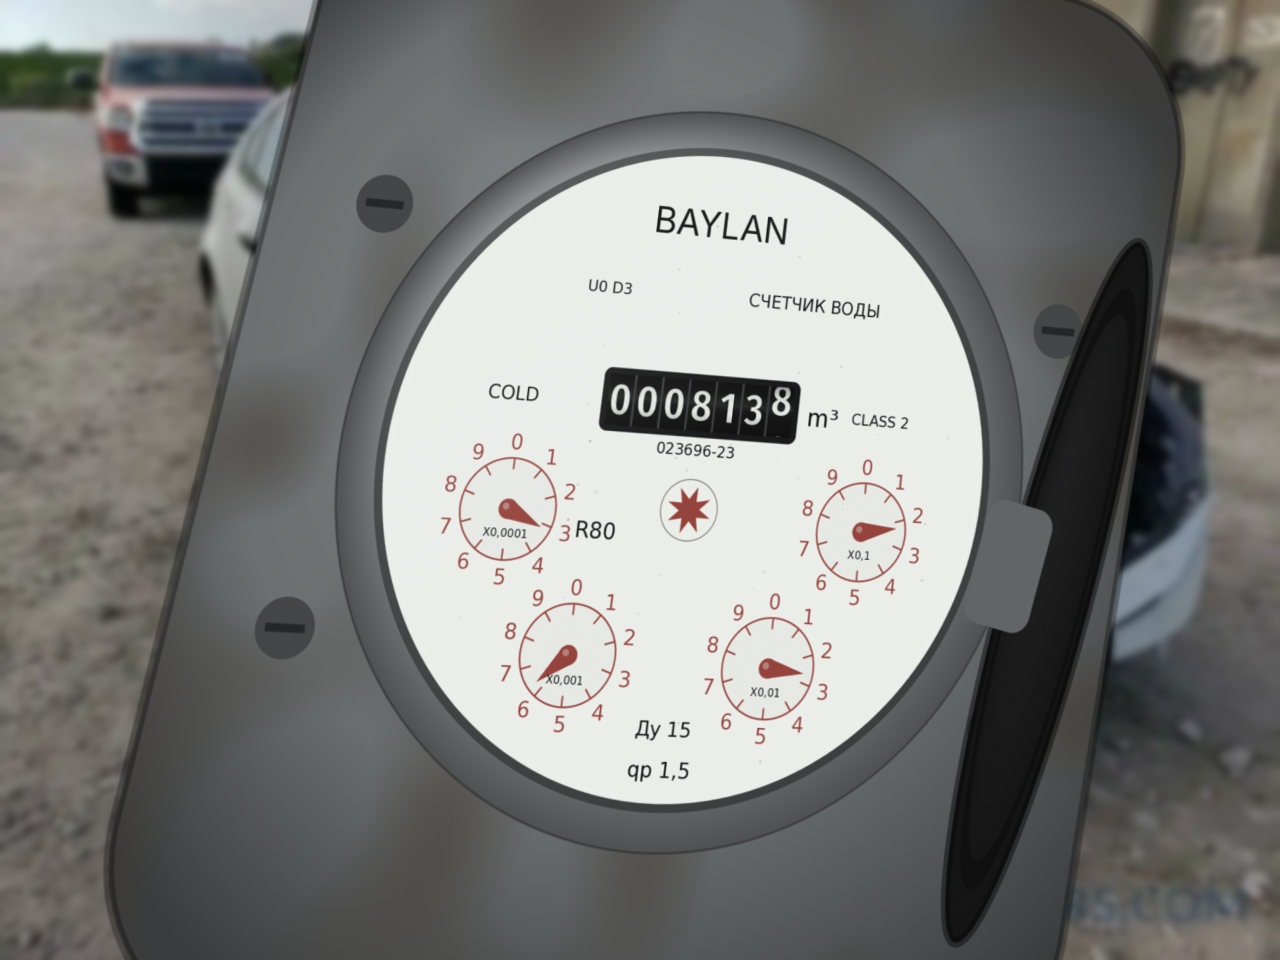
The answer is 8138.2263 m³
